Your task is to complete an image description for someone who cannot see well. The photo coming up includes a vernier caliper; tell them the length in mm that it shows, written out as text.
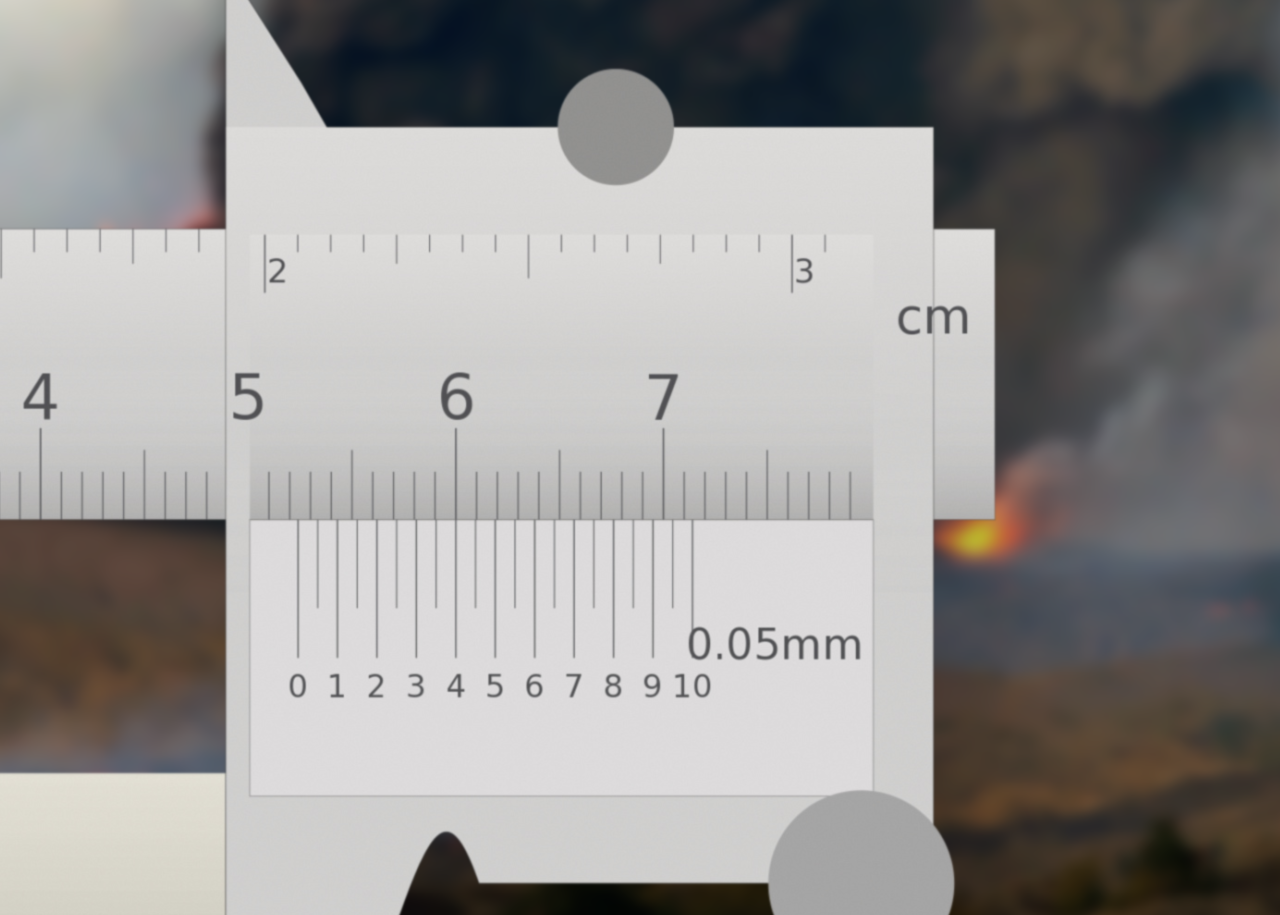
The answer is 52.4 mm
